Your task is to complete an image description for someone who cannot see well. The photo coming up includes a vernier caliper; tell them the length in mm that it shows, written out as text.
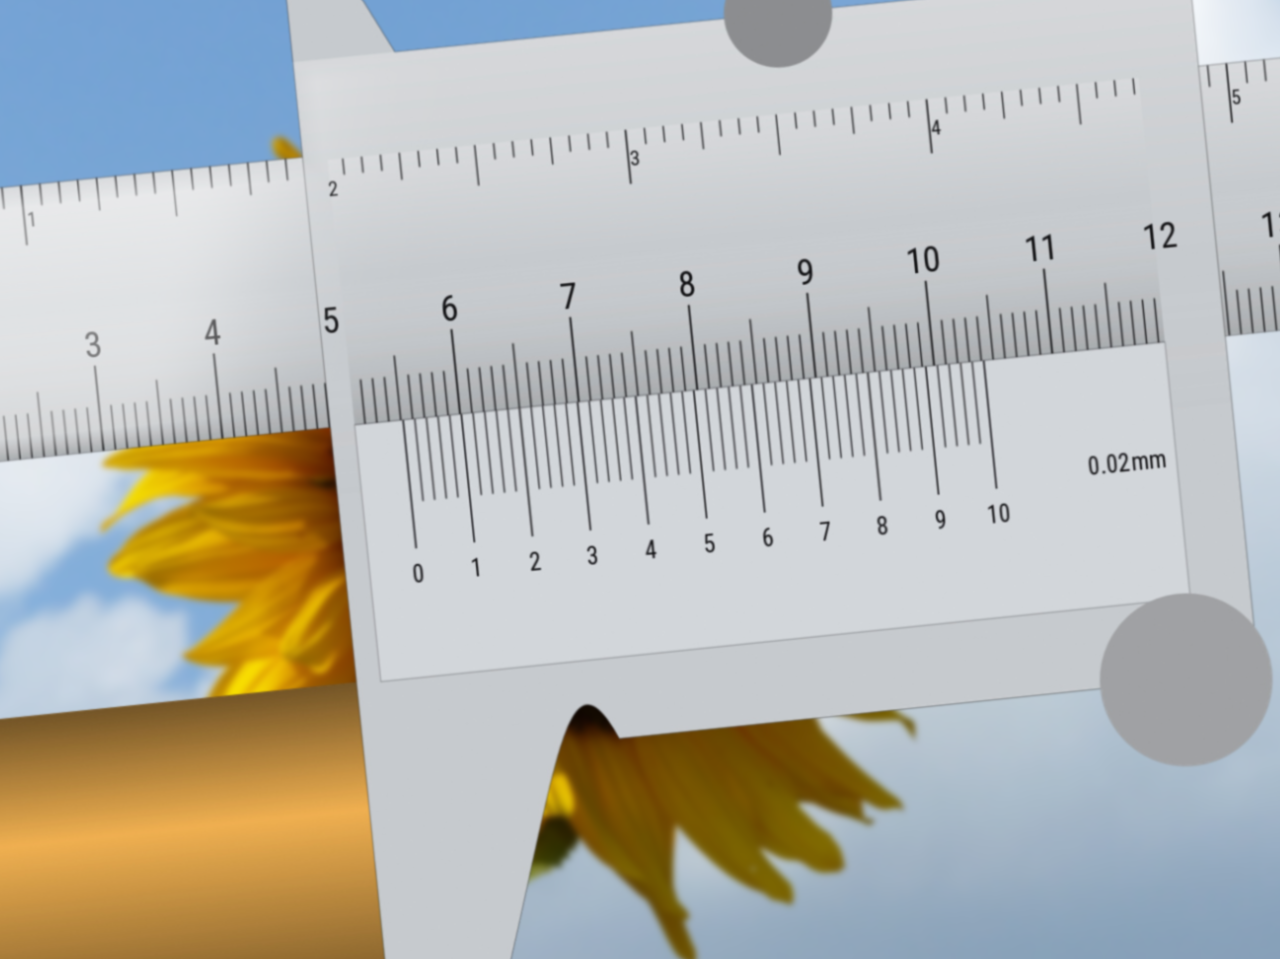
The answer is 55.2 mm
